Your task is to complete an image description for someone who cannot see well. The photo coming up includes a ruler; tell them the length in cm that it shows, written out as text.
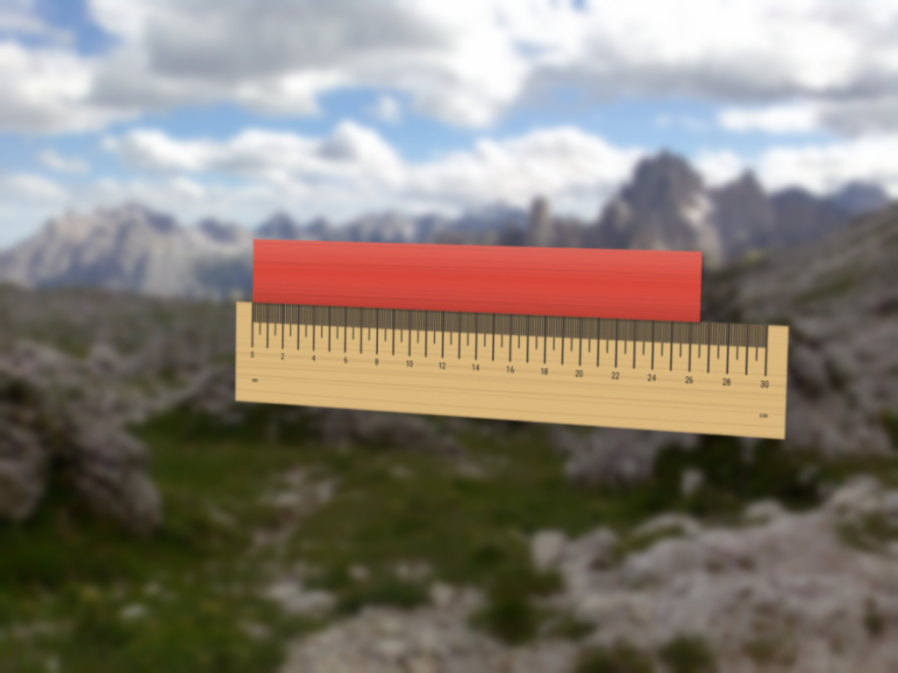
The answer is 26.5 cm
